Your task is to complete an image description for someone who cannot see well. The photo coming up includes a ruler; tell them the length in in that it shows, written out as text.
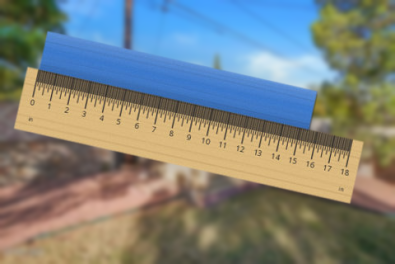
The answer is 15.5 in
